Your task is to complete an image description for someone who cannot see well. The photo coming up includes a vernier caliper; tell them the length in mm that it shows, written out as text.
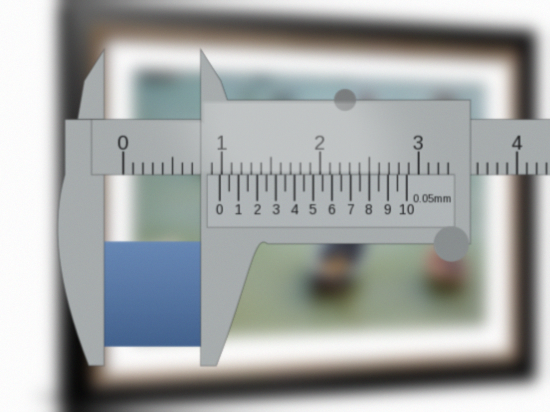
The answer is 9.8 mm
